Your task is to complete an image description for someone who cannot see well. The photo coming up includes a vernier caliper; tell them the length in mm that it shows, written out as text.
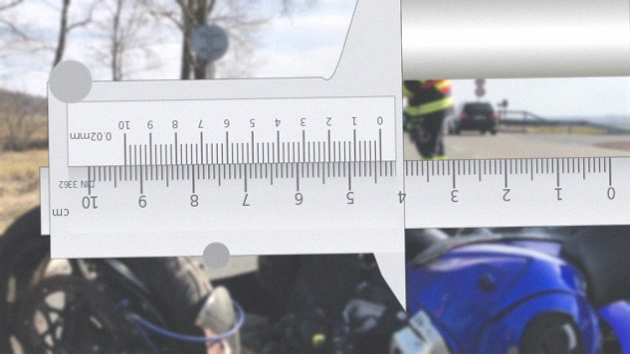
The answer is 44.0 mm
